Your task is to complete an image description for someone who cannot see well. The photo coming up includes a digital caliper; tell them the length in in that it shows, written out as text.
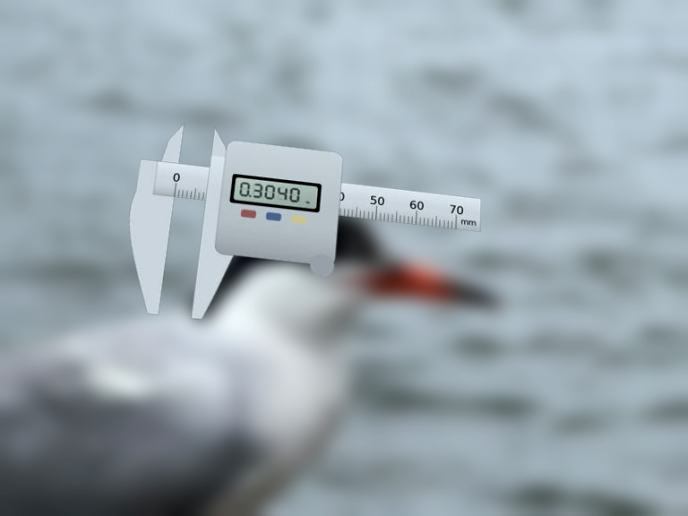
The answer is 0.3040 in
